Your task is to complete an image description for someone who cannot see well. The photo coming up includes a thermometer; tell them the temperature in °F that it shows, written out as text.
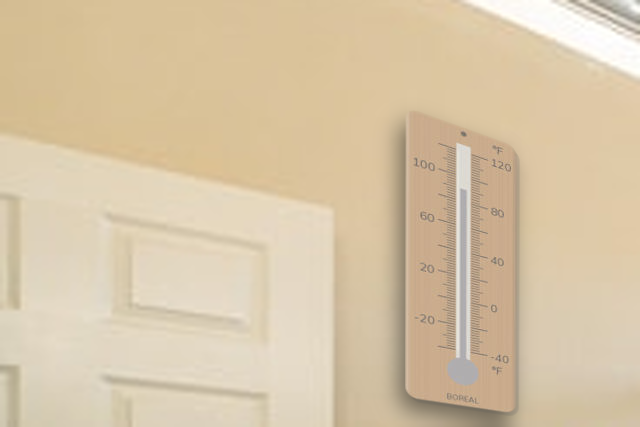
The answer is 90 °F
